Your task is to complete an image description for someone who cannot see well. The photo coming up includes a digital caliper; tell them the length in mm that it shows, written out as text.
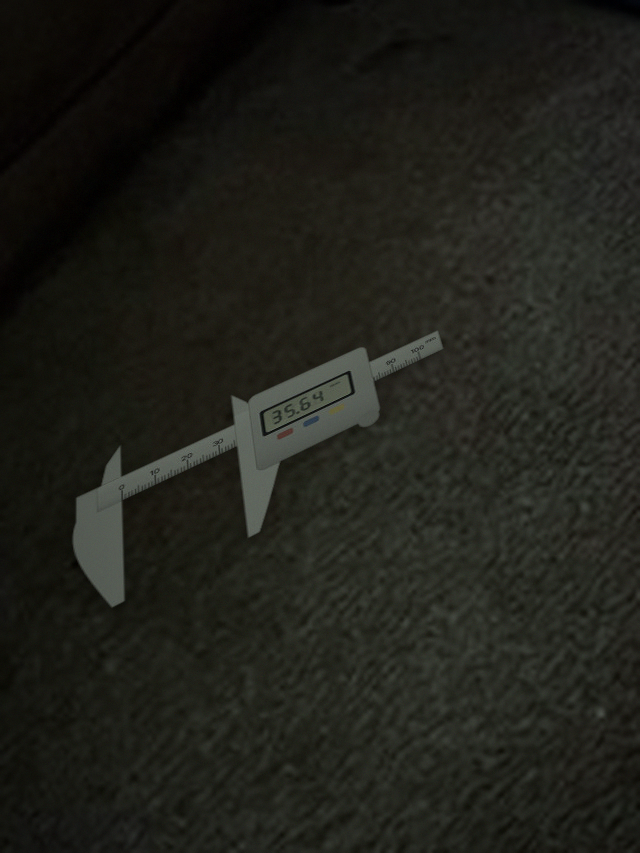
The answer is 35.64 mm
